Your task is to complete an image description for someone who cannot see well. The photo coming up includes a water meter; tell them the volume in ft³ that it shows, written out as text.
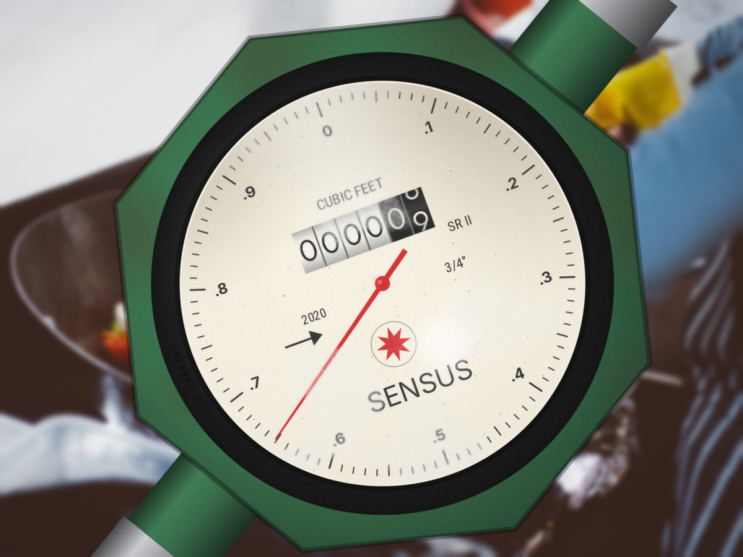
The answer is 8.65 ft³
